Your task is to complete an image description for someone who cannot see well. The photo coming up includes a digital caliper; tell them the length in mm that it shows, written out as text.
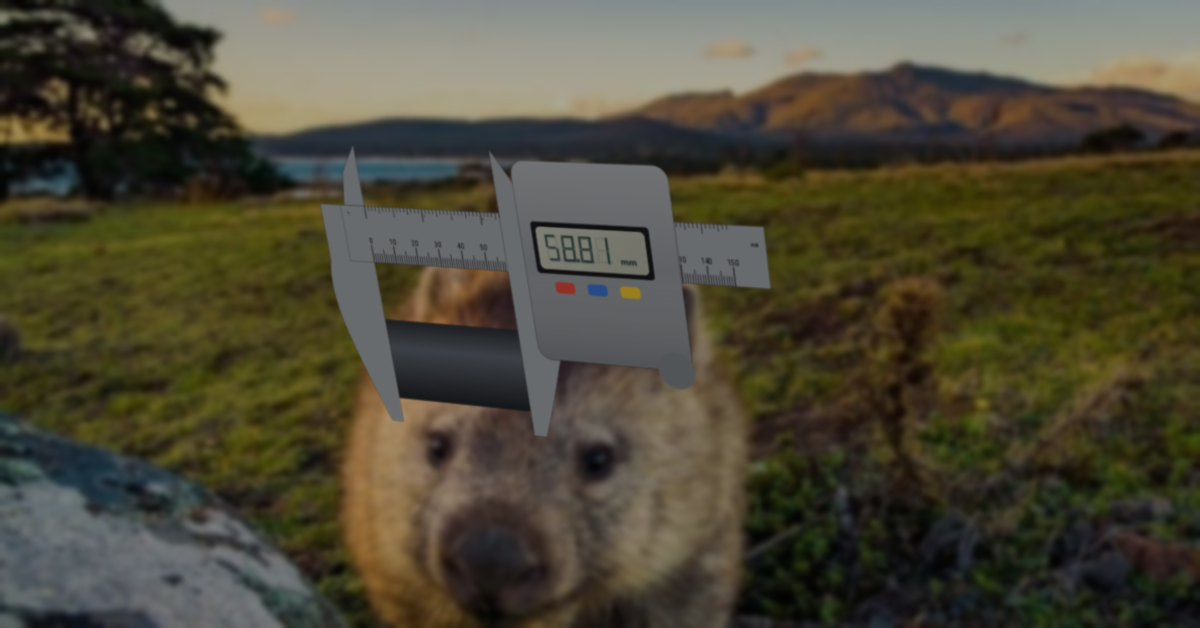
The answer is 58.81 mm
